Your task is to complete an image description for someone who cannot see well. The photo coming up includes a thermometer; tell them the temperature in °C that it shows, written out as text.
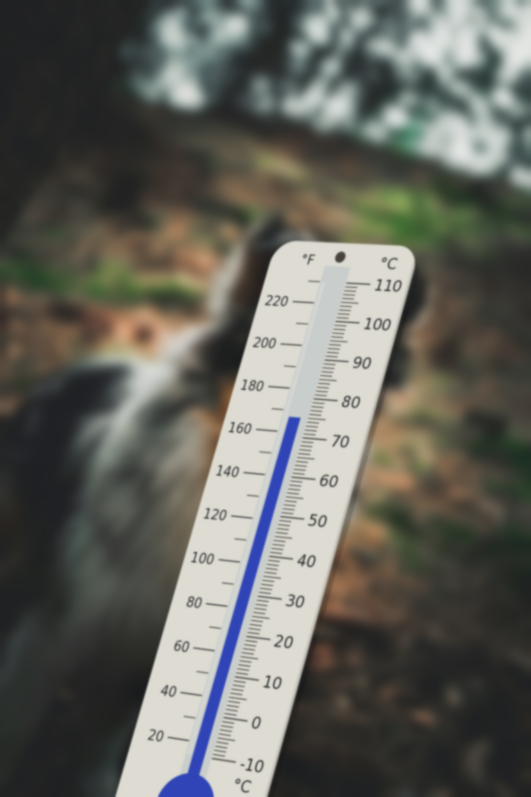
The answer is 75 °C
